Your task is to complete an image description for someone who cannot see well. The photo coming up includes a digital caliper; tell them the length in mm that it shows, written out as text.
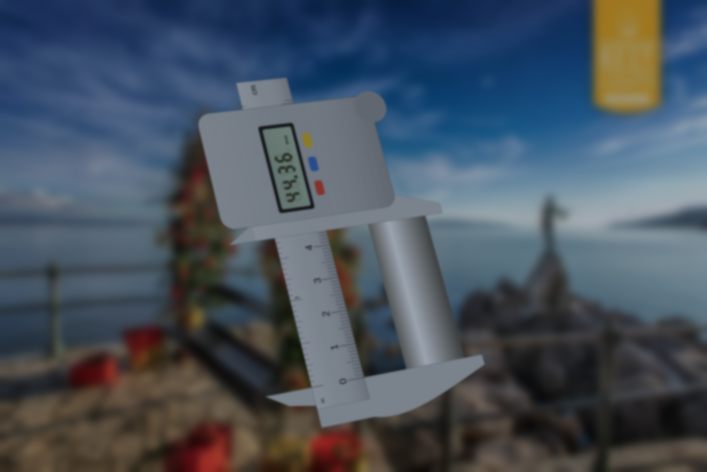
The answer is 44.36 mm
